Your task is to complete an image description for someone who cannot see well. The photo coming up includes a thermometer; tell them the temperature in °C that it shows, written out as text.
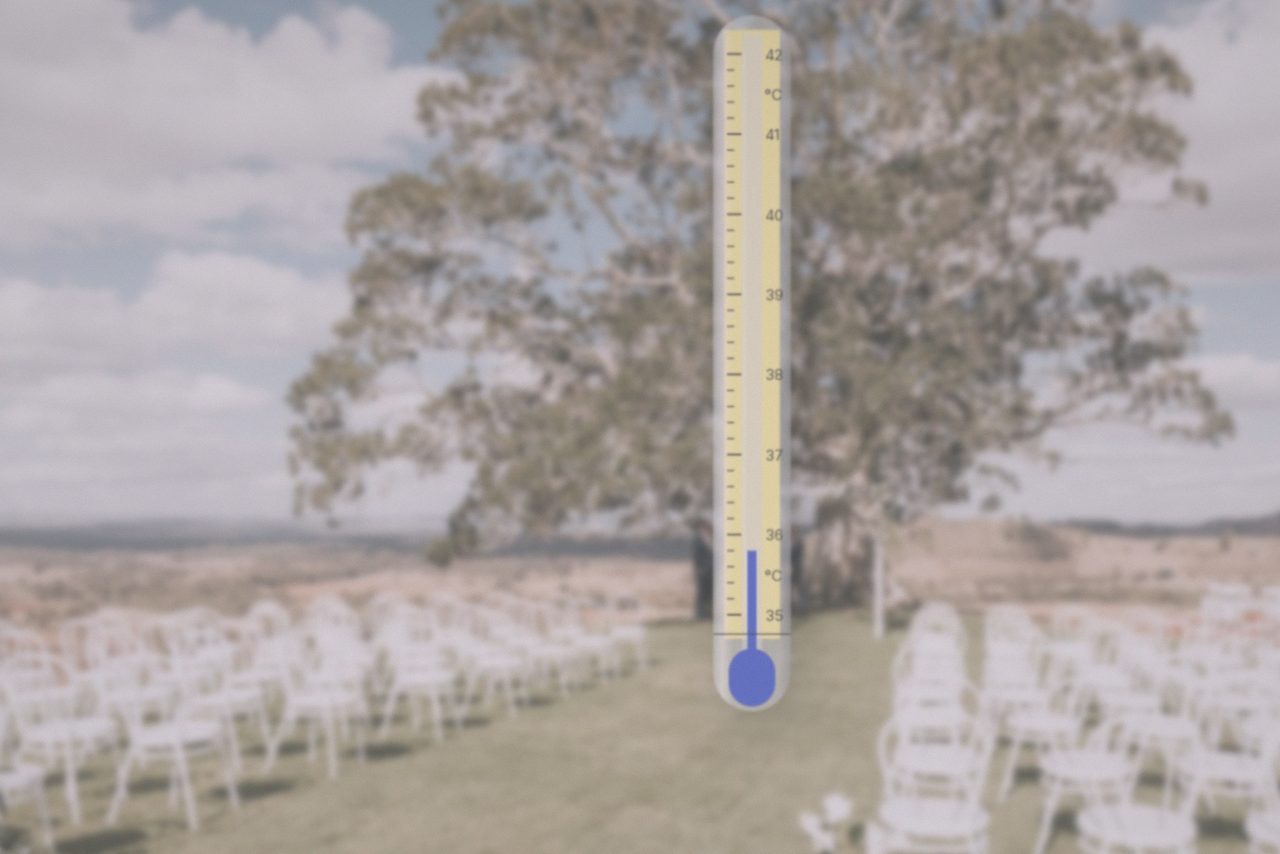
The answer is 35.8 °C
